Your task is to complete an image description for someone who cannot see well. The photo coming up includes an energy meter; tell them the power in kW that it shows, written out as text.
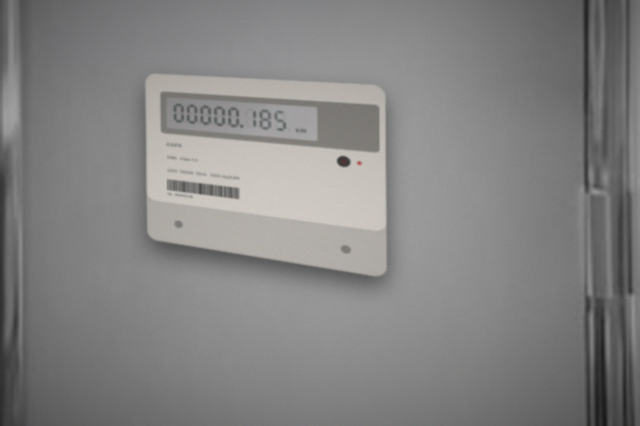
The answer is 0.185 kW
